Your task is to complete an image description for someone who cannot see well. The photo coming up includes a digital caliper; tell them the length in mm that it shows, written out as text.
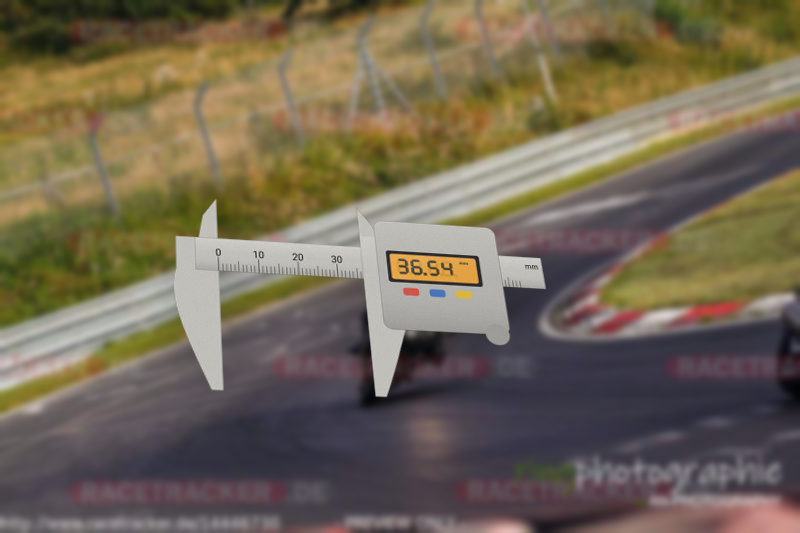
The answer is 36.54 mm
